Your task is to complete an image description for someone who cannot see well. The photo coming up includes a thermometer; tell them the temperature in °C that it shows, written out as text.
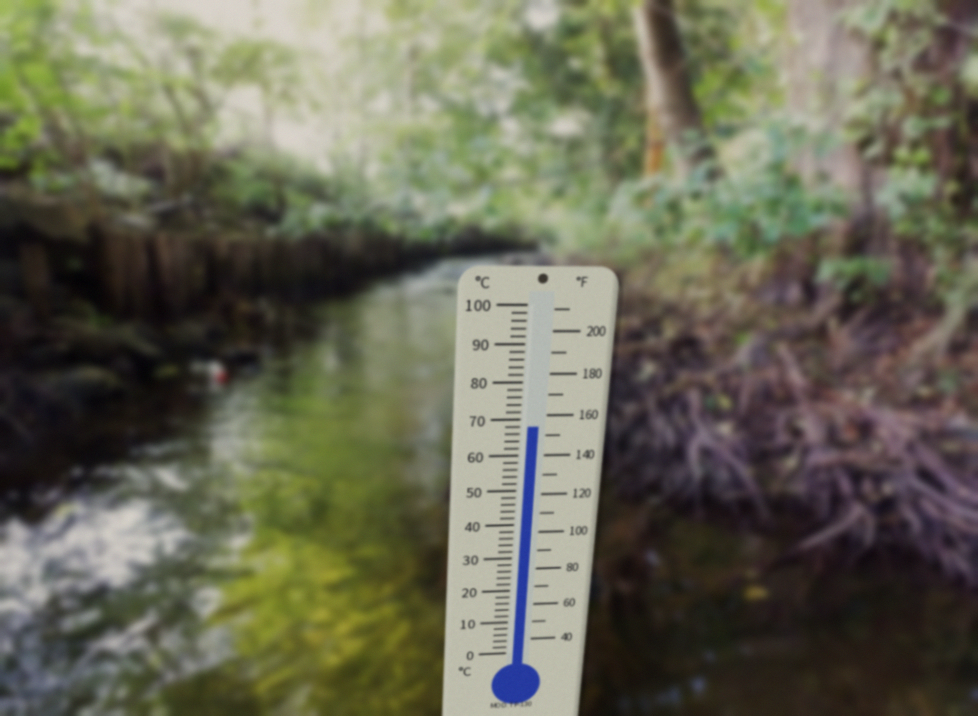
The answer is 68 °C
